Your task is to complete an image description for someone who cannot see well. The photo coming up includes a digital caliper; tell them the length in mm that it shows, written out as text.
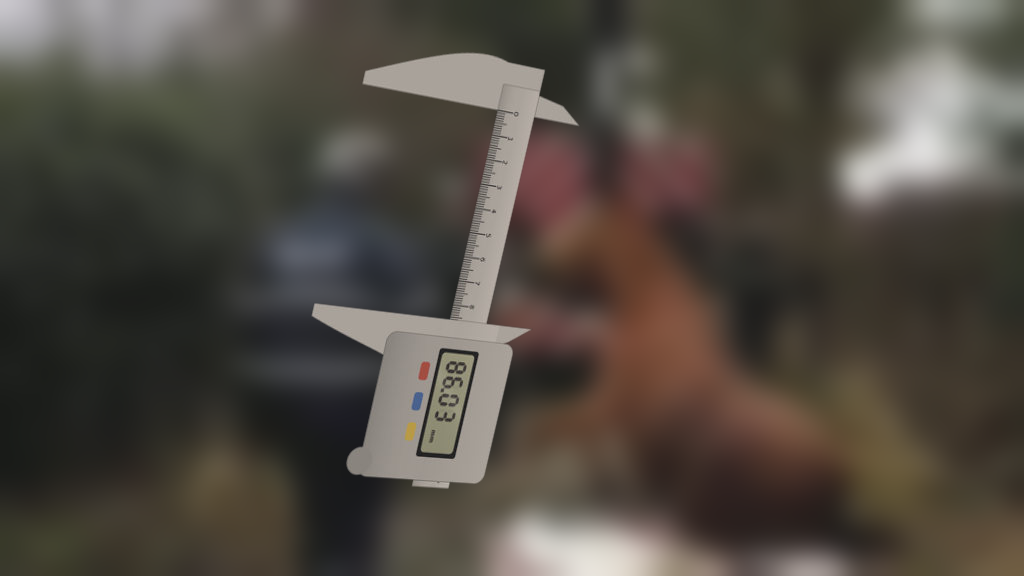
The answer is 86.03 mm
